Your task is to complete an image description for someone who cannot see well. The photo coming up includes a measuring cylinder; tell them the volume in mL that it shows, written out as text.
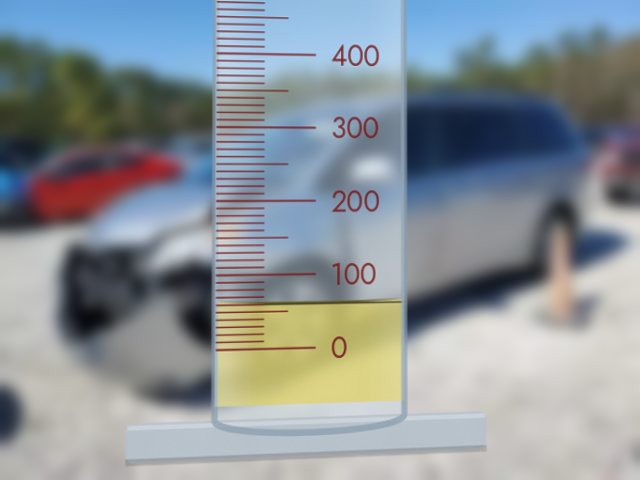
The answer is 60 mL
